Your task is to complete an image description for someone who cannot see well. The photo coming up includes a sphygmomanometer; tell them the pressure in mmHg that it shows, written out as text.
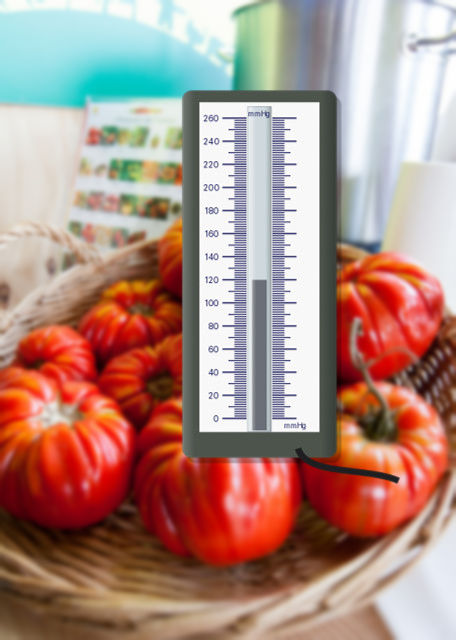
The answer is 120 mmHg
